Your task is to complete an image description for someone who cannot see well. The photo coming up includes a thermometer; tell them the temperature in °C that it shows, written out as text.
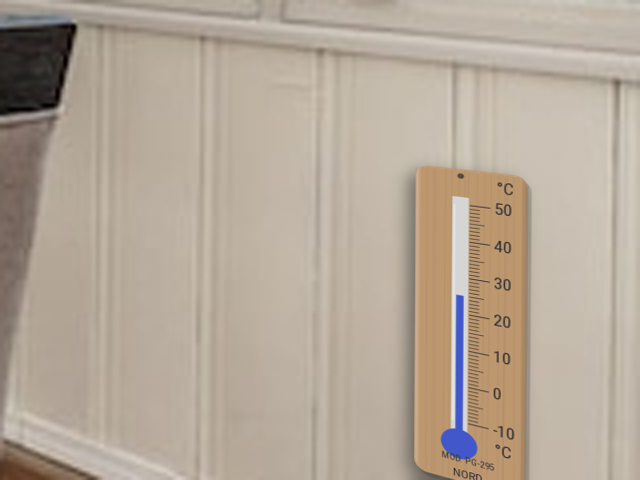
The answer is 25 °C
